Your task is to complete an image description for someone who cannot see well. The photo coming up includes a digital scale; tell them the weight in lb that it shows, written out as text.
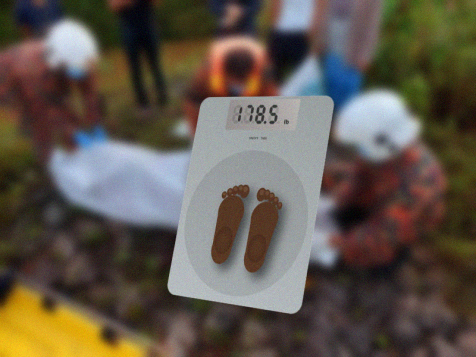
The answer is 178.5 lb
